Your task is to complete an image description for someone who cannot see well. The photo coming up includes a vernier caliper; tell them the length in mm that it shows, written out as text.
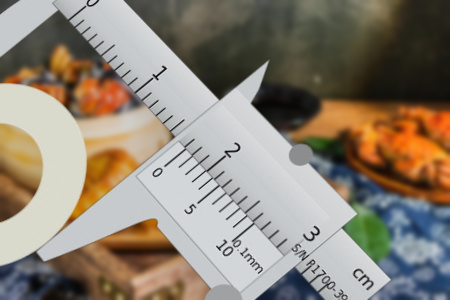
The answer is 17.2 mm
